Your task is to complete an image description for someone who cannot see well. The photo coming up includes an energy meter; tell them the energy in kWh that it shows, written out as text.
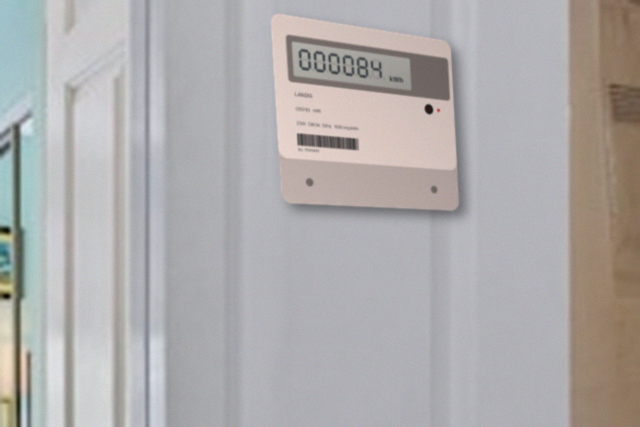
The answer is 84 kWh
